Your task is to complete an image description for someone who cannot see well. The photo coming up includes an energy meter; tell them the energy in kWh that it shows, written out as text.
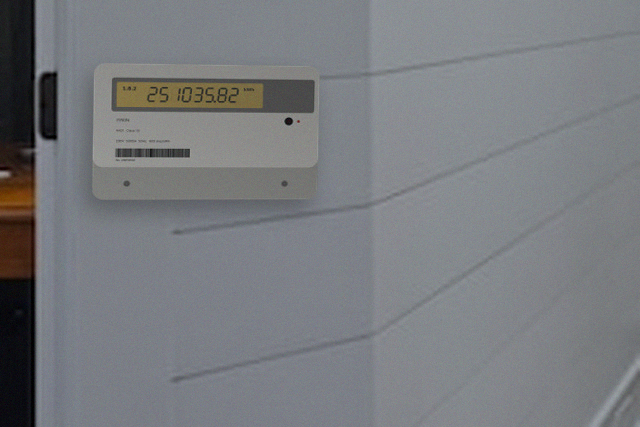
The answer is 251035.82 kWh
